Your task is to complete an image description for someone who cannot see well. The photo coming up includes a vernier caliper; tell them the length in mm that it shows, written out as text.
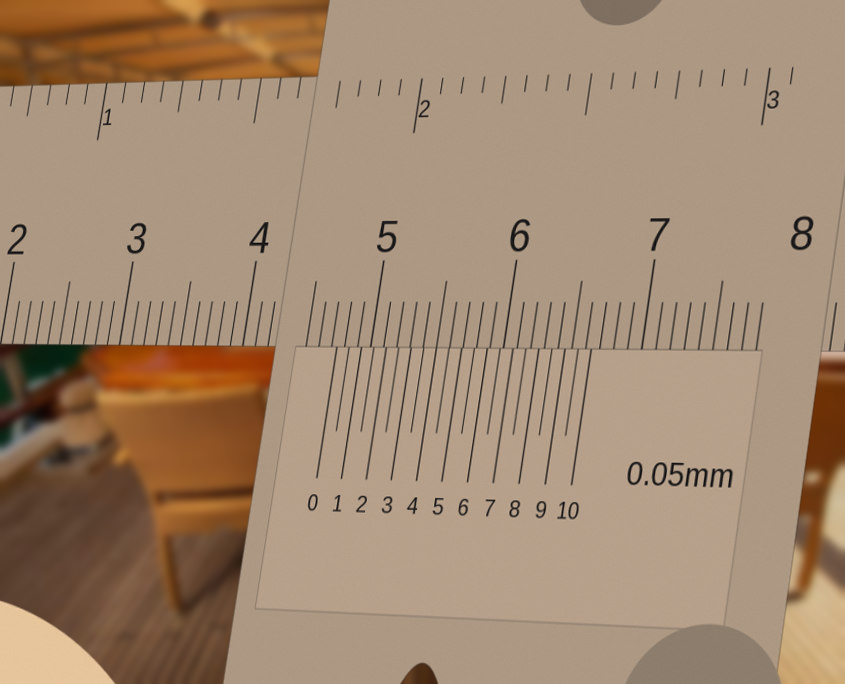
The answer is 47.4 mm
